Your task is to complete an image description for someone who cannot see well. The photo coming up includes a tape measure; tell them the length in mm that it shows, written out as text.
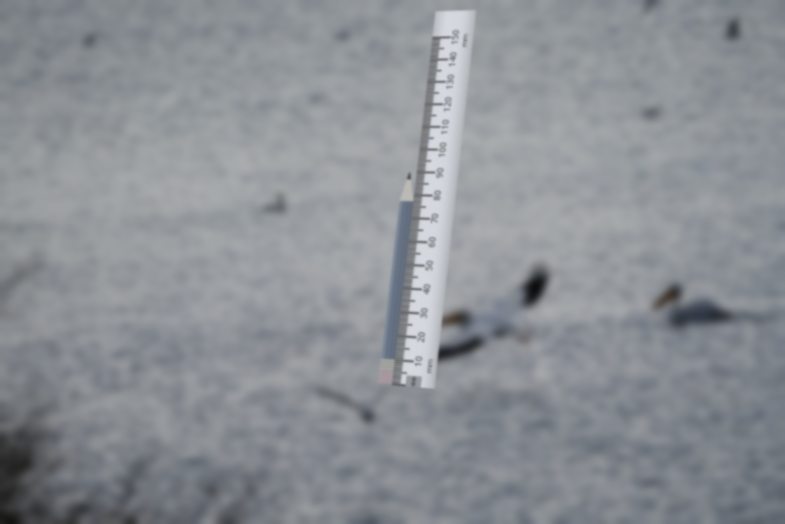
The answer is 90 mm
